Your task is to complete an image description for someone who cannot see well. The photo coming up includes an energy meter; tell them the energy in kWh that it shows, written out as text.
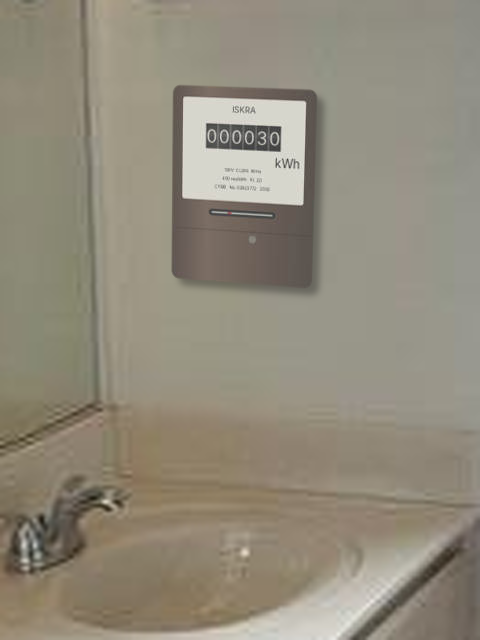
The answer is 30 kWh
